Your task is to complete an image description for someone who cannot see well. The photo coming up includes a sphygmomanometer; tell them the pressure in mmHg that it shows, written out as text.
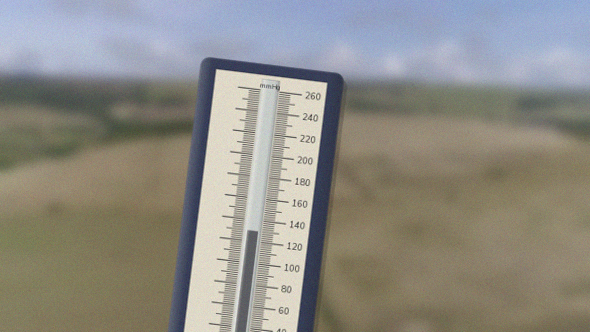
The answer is 130 mmHg
